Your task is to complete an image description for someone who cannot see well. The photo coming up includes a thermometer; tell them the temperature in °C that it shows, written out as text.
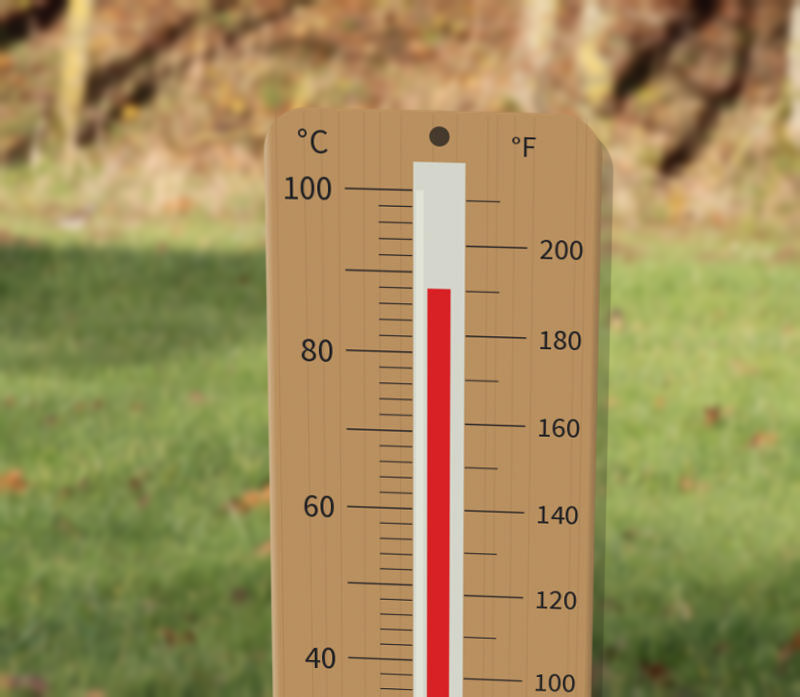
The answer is 88 °C
